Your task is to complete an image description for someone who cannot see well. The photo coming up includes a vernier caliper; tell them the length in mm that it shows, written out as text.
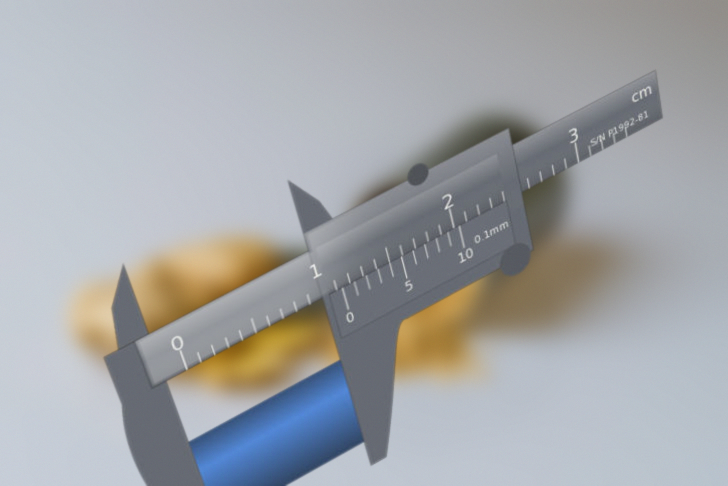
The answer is 11.4 mm
